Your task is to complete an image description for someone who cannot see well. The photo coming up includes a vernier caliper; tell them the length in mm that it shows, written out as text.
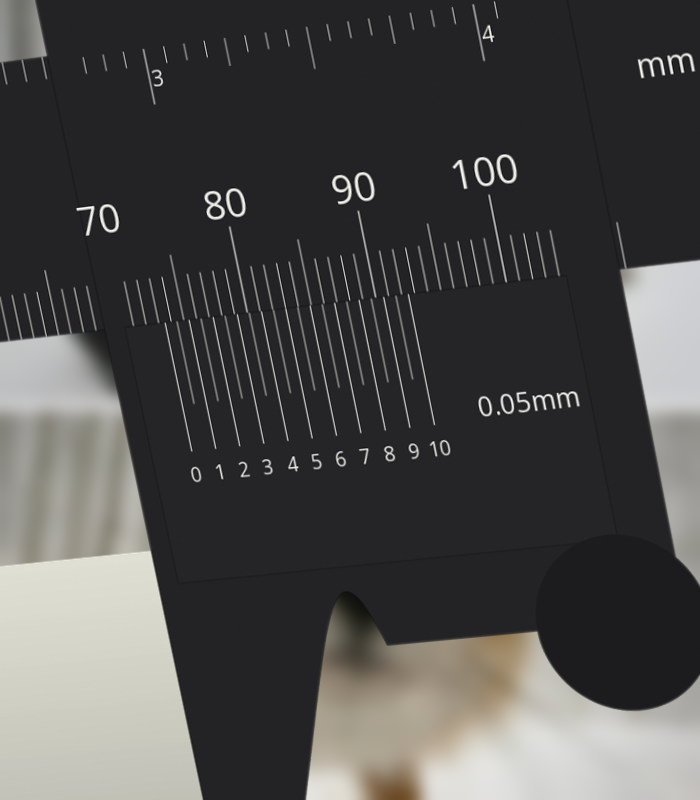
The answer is 73.5 mm
